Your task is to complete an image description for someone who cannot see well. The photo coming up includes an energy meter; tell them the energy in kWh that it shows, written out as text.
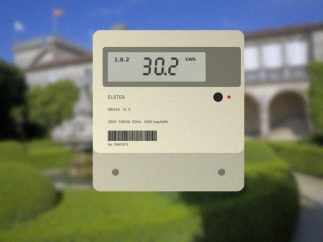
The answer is 30.2 kWh
